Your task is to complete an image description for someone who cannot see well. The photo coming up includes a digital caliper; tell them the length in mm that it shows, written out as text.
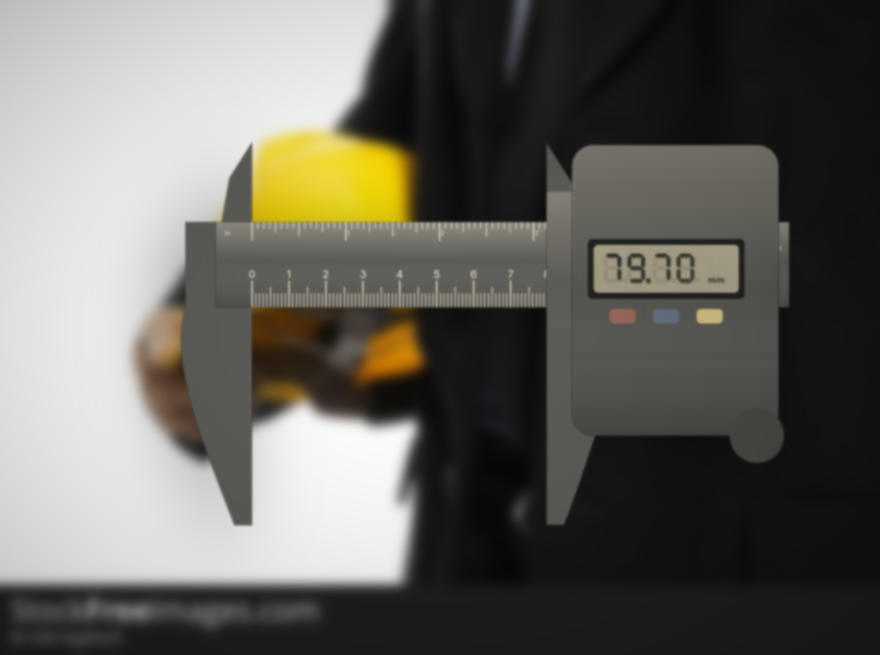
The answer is 79.70 mm
